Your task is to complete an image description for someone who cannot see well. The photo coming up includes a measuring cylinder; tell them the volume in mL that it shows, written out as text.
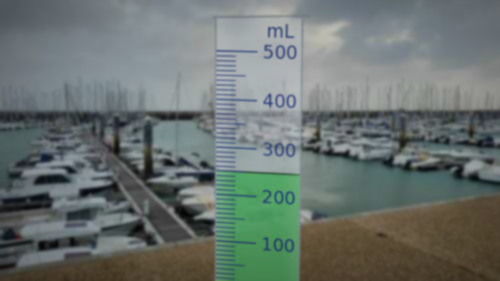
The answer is 250 mL
